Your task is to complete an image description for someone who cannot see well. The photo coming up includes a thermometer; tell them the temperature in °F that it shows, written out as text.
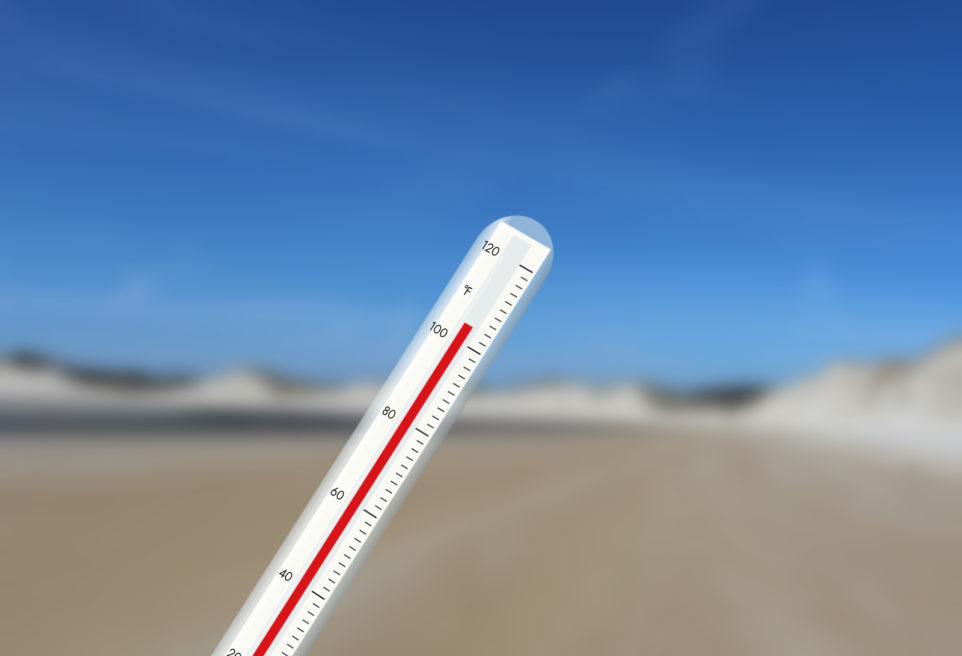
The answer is 104 °F
